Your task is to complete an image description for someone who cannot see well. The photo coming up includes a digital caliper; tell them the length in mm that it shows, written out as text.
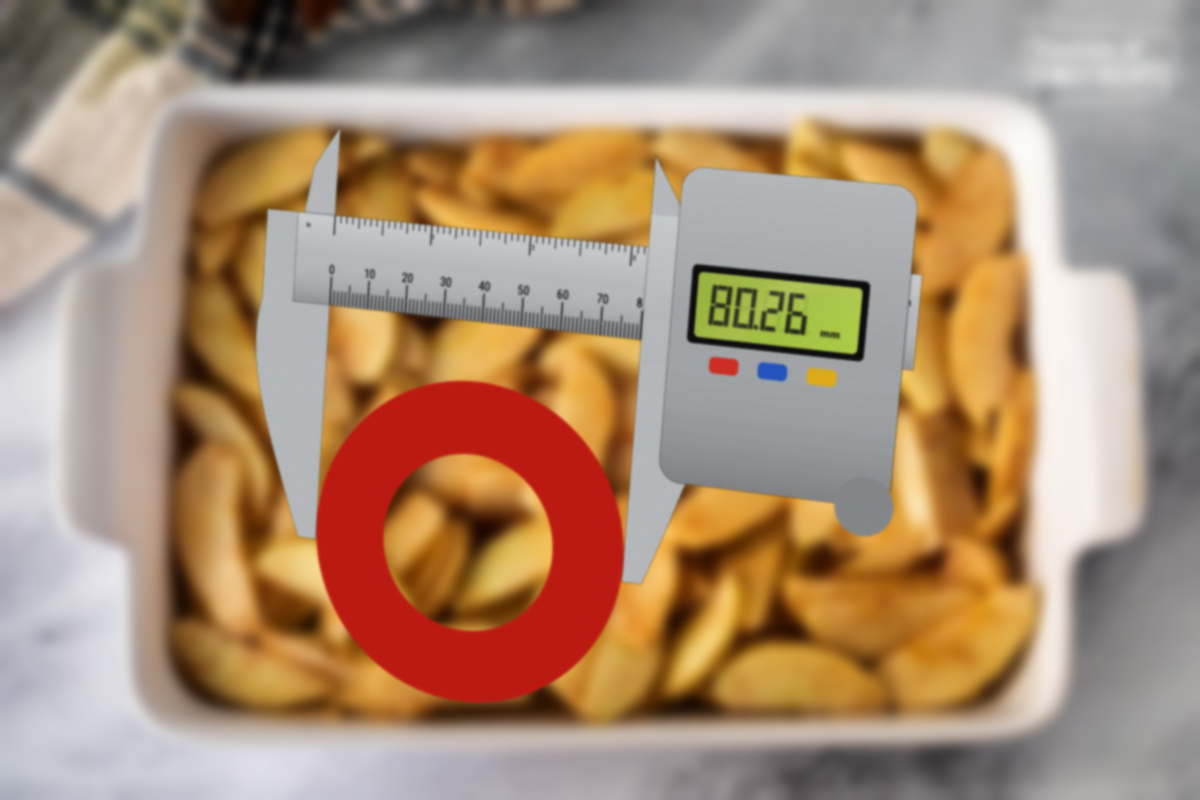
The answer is 80.26 mm
